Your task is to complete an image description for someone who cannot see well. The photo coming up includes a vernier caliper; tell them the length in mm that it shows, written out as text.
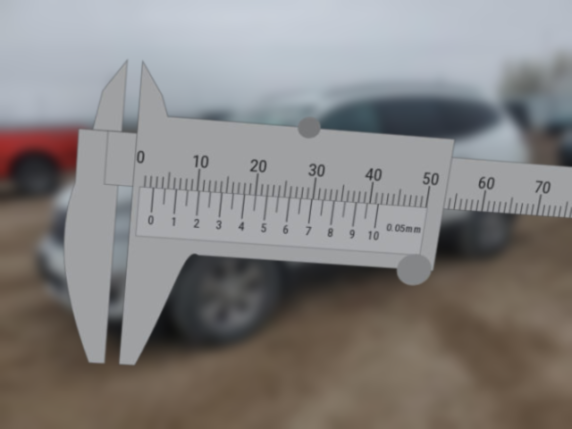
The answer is 2.5 mm
